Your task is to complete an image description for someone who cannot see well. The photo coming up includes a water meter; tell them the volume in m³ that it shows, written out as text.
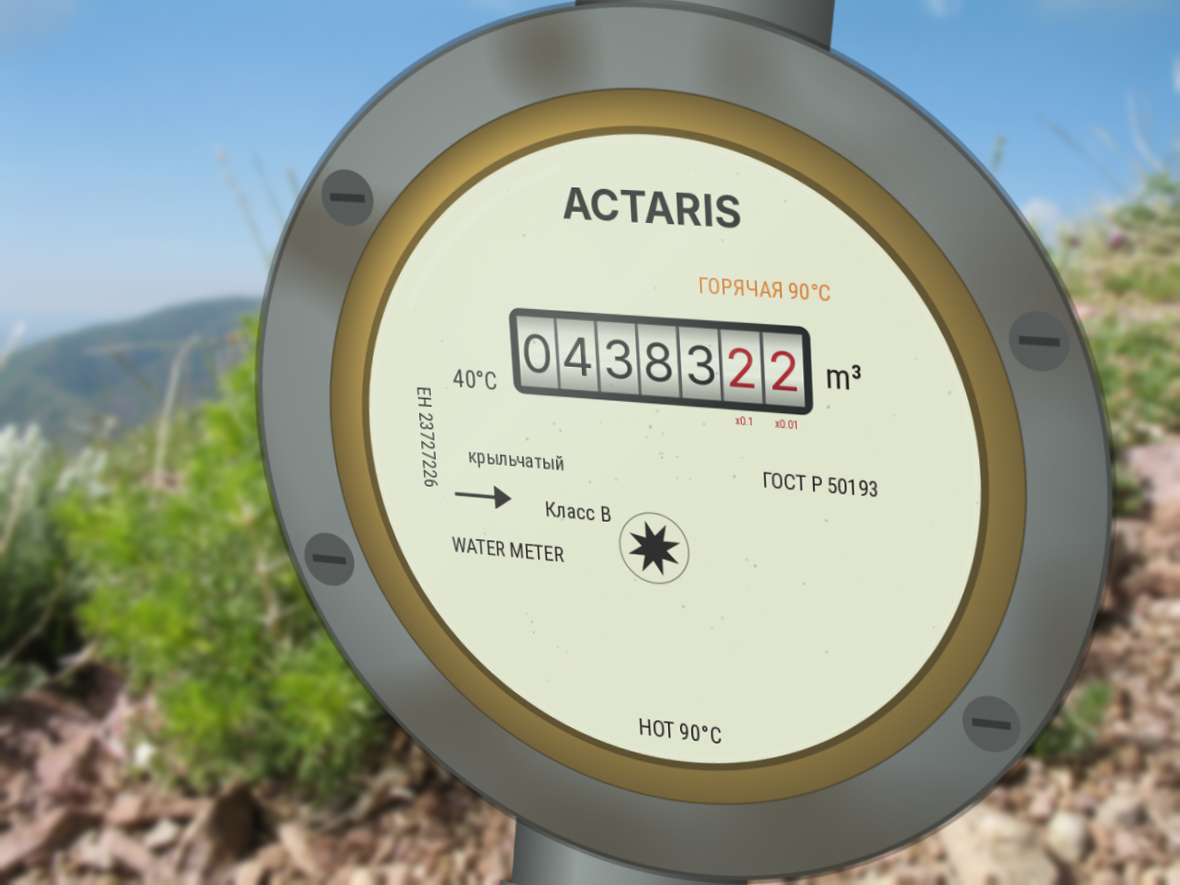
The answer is 4383.22 m³
